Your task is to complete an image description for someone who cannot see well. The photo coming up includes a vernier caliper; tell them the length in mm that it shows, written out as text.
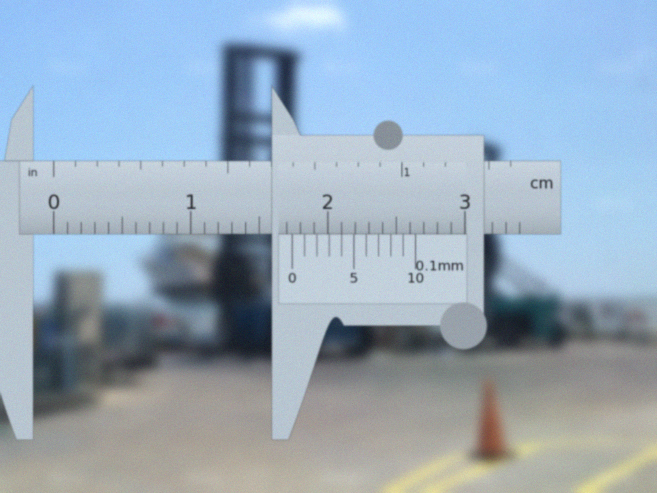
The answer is 17.4 mm
